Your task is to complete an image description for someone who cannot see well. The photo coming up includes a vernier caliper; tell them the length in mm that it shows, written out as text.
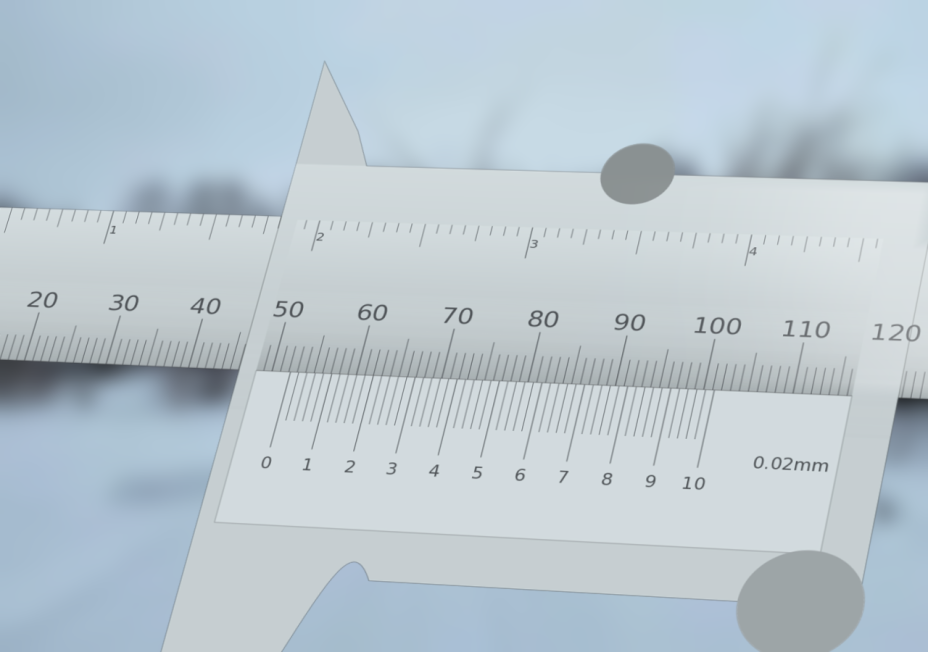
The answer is 52.2 mm
